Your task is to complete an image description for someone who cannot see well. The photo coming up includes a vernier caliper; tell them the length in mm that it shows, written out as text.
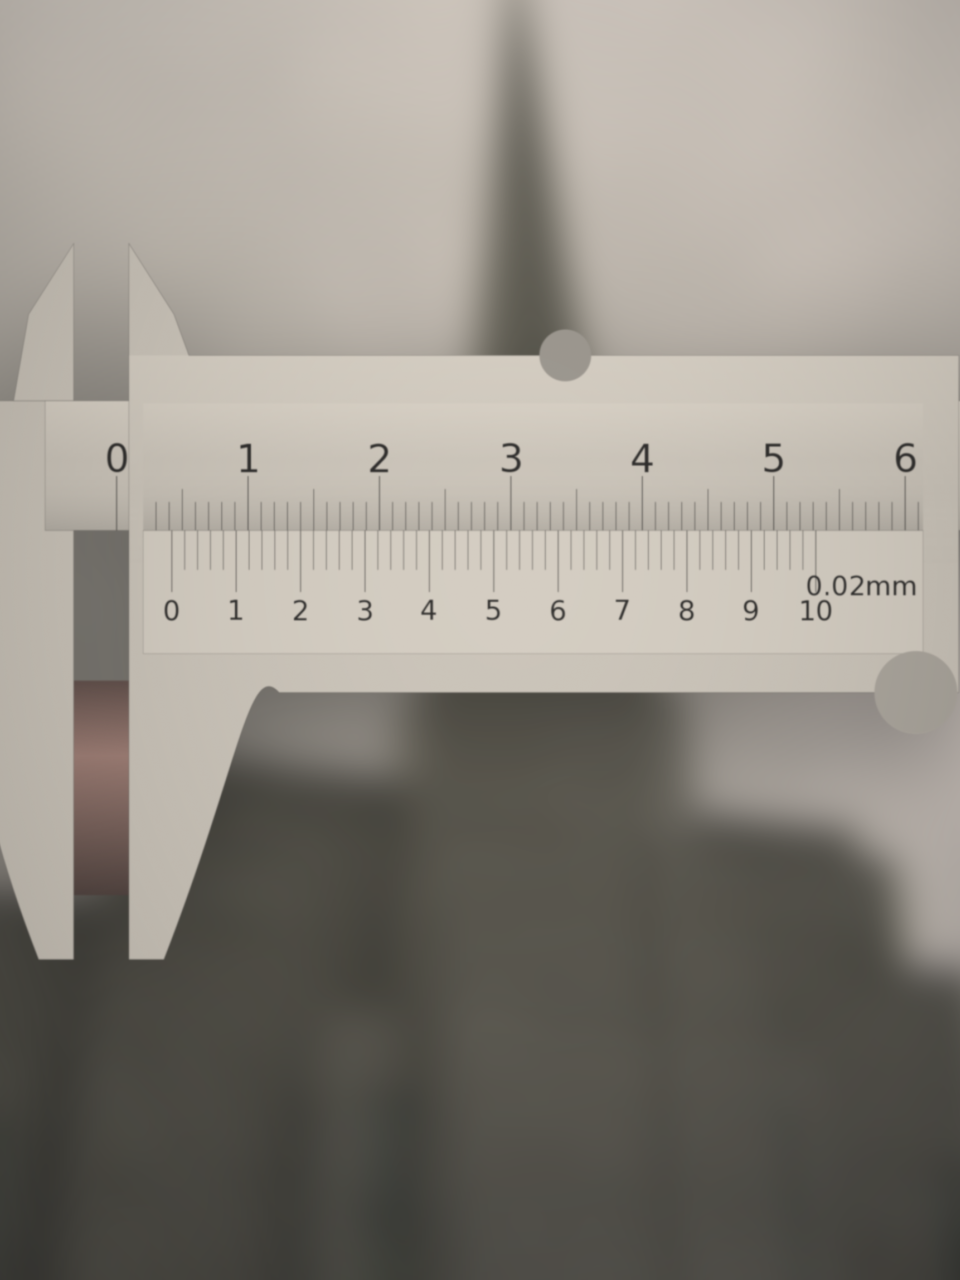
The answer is 4.2 mm
